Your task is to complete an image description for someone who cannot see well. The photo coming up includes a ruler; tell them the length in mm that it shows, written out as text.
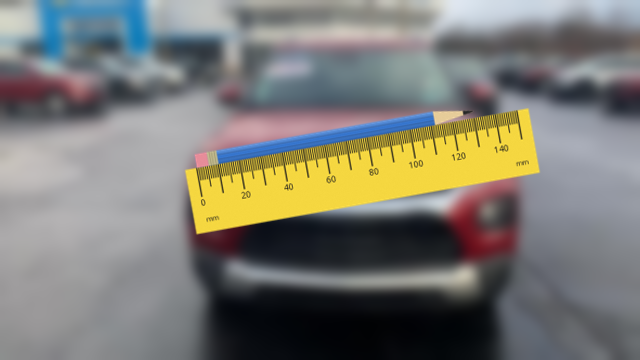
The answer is 130 mm
